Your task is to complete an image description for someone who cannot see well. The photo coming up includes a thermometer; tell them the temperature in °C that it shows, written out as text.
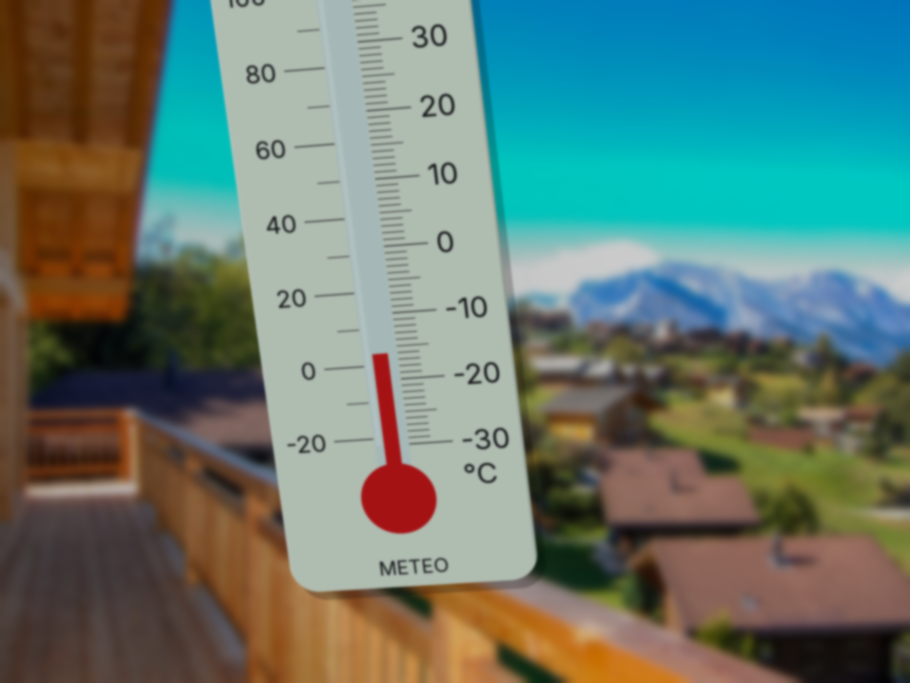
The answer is -16 °C
